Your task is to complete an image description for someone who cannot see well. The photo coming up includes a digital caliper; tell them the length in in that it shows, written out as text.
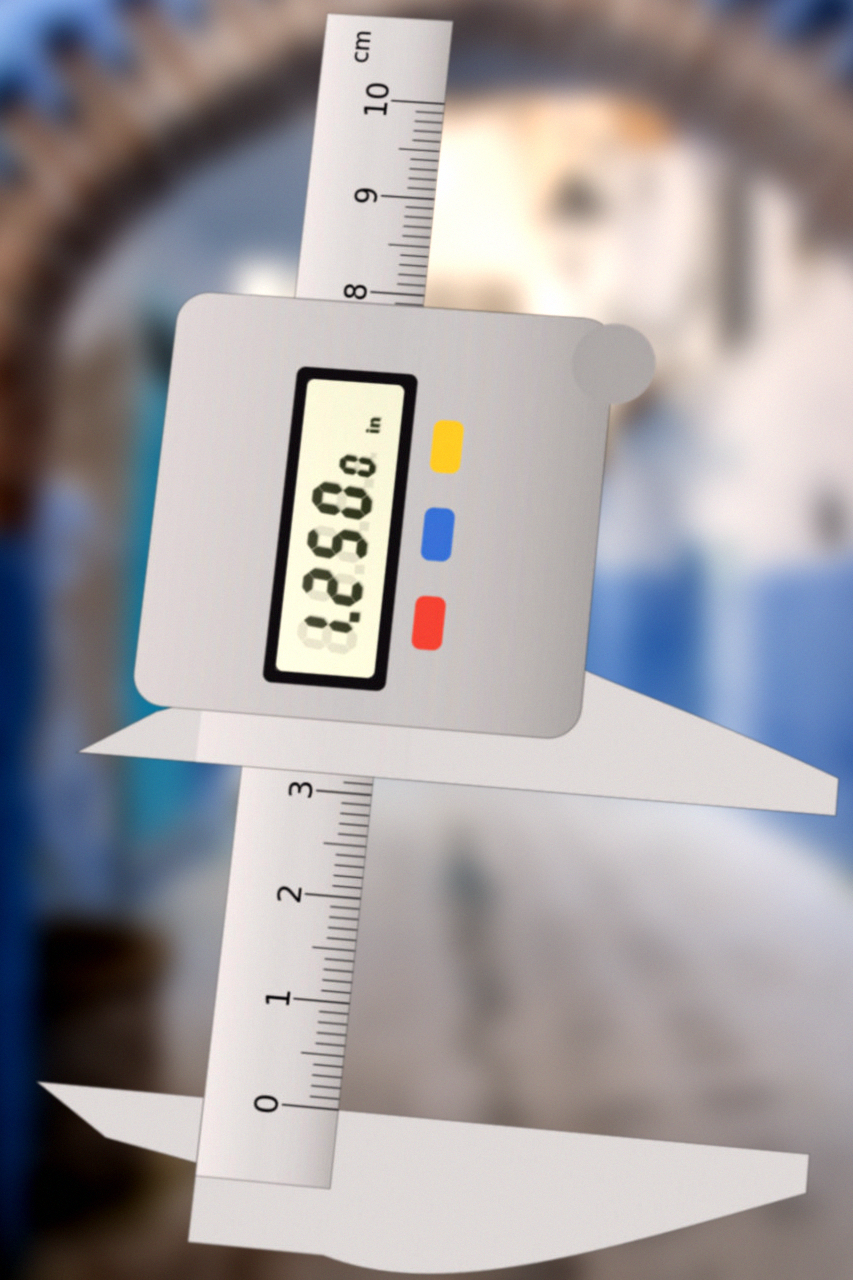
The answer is 1.2500 in
